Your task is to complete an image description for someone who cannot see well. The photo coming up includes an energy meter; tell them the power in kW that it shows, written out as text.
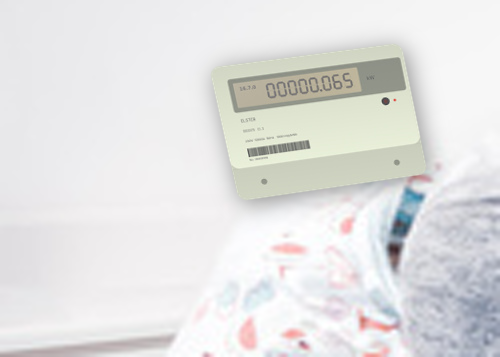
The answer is 0.065 kW
